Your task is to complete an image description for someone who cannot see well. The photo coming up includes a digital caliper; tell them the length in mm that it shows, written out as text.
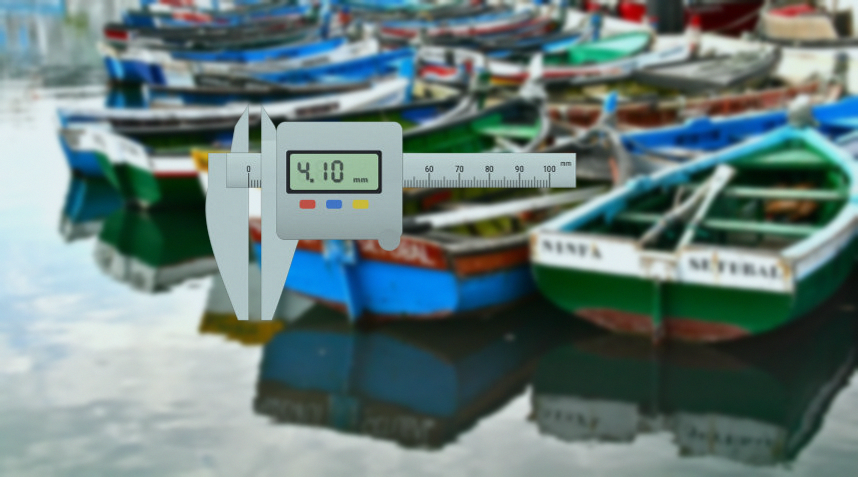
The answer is 4.10 mm
